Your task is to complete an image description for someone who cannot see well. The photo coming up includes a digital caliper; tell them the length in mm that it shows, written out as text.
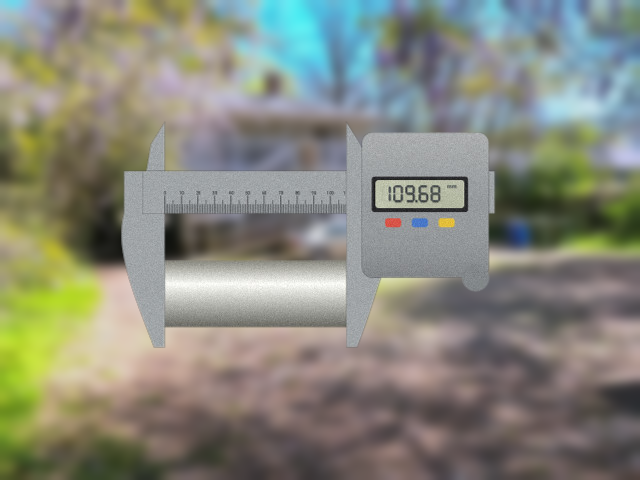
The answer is 109.68 mm
